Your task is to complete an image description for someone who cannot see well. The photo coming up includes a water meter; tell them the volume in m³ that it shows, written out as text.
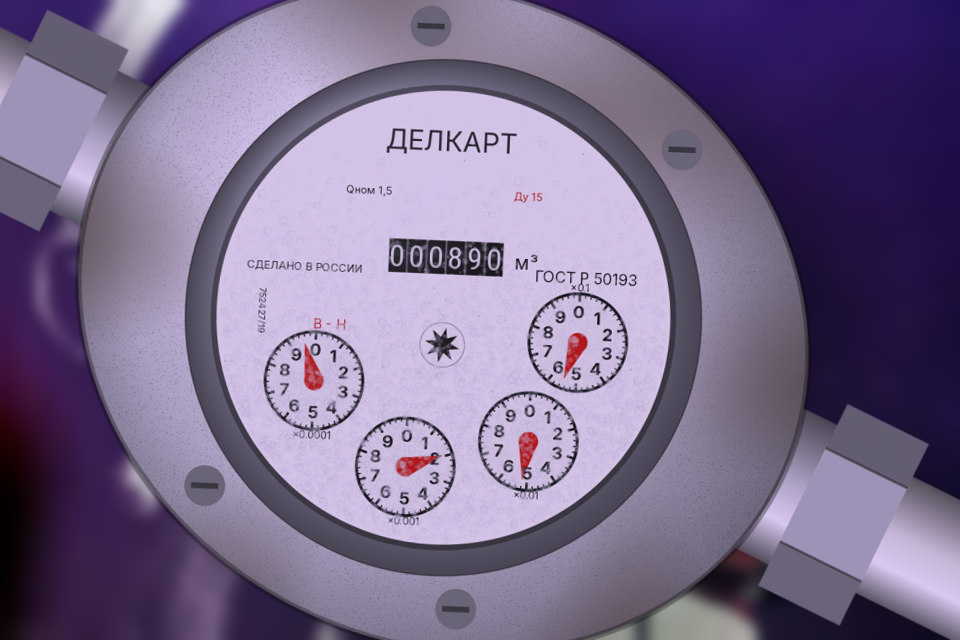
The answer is 890.5519 m³
